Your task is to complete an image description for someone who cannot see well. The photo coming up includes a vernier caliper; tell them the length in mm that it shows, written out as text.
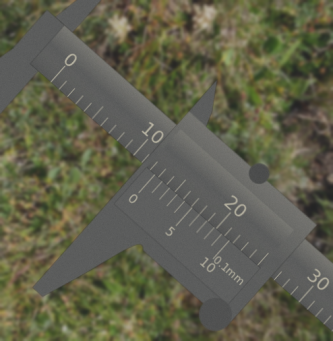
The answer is 12.6 mm
